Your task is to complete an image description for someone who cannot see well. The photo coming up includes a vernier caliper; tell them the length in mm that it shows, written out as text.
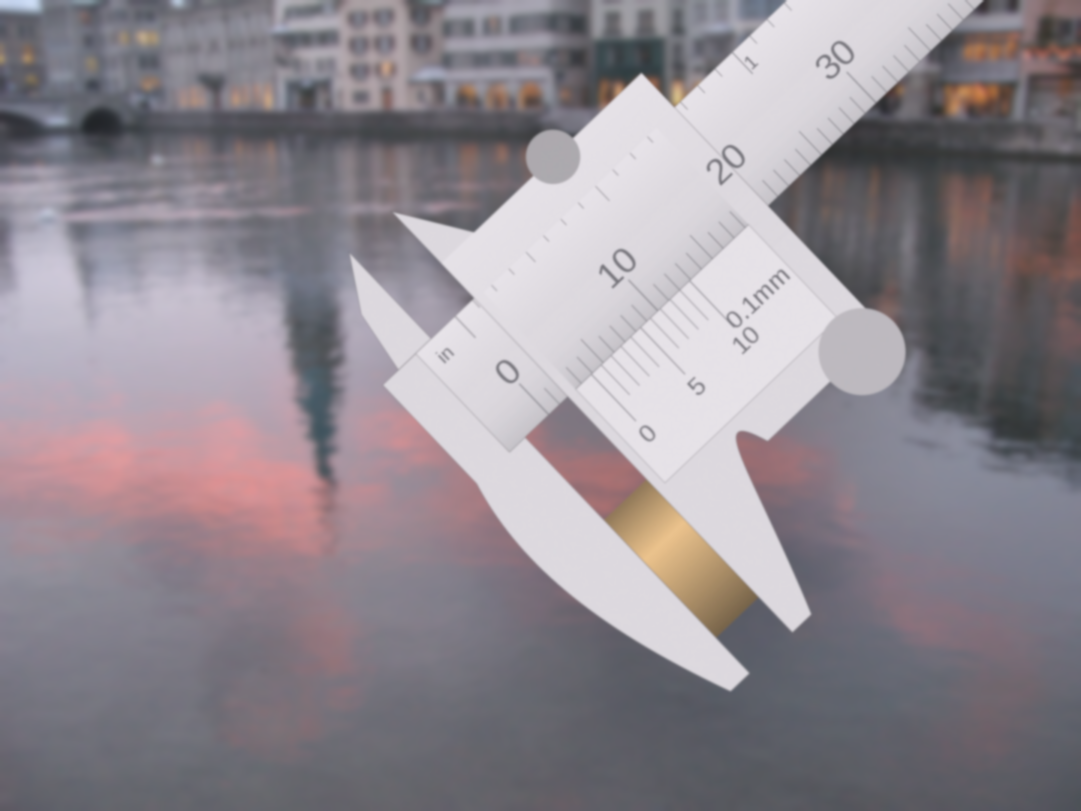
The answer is 3.9 mm
